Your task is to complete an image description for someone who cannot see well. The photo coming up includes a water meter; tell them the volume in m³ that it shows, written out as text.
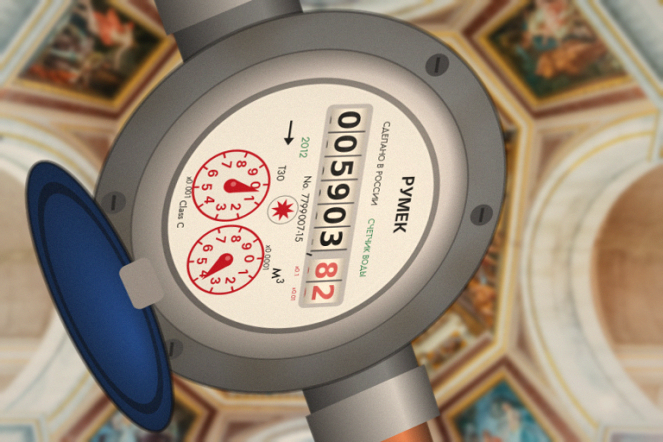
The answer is 5903.8203 m³
